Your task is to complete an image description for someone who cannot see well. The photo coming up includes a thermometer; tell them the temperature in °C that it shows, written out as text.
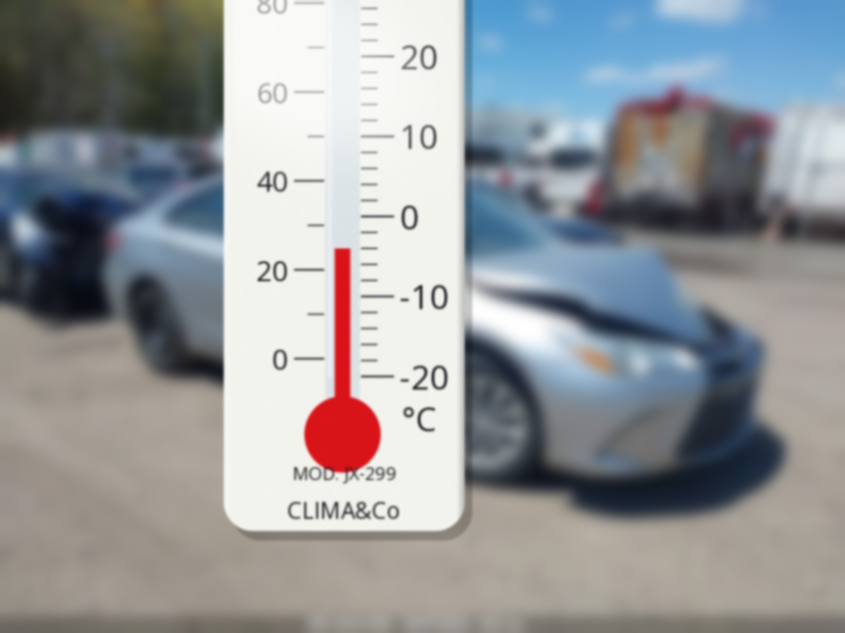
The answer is -4 °C
